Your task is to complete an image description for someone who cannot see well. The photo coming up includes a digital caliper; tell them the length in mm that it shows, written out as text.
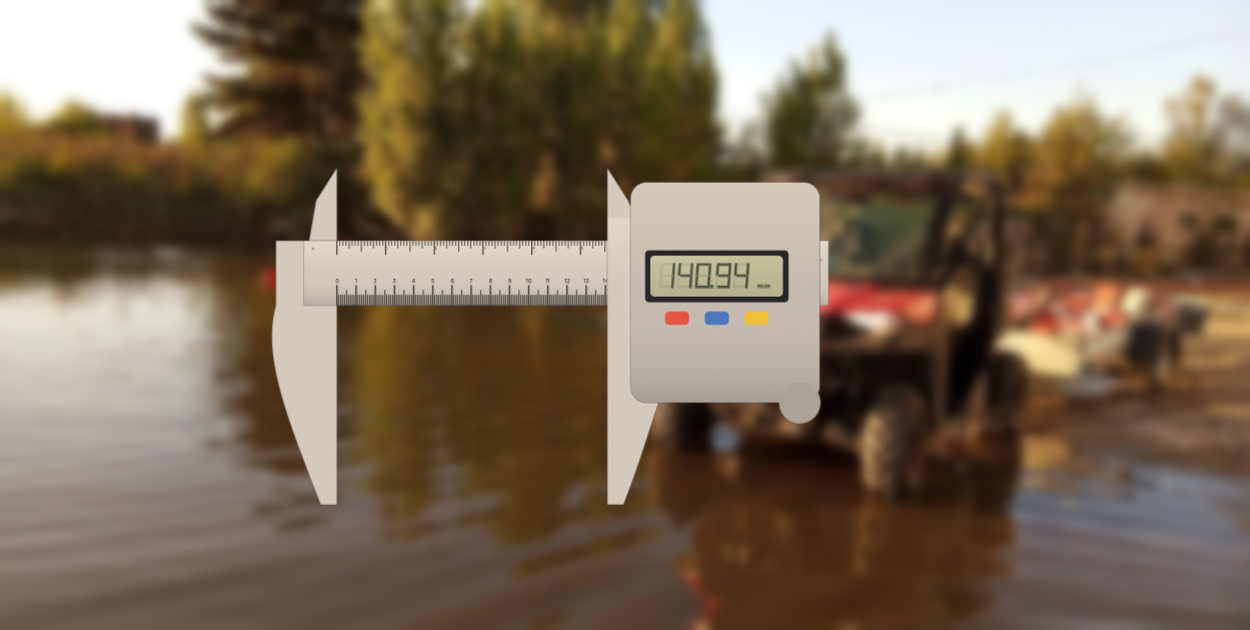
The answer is 140.94 mm
